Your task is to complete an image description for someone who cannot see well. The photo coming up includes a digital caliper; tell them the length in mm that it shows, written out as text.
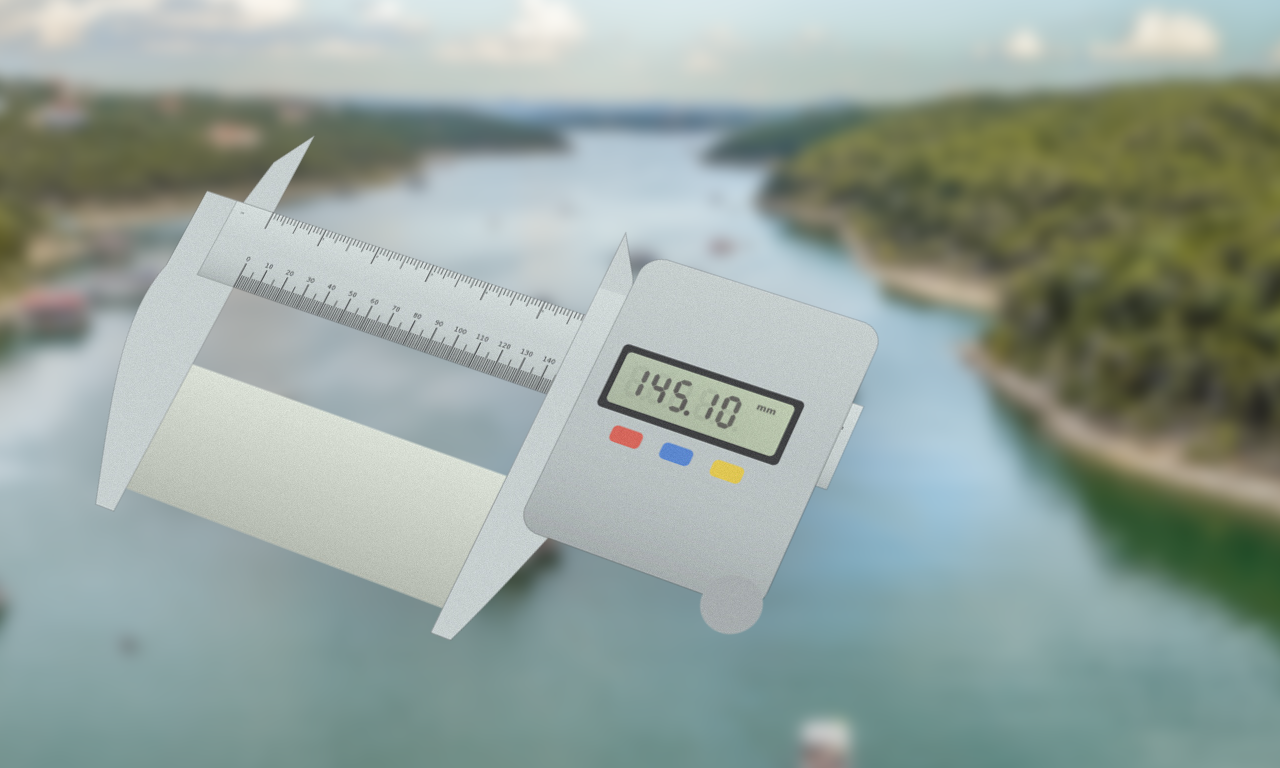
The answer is 145.10 mm
